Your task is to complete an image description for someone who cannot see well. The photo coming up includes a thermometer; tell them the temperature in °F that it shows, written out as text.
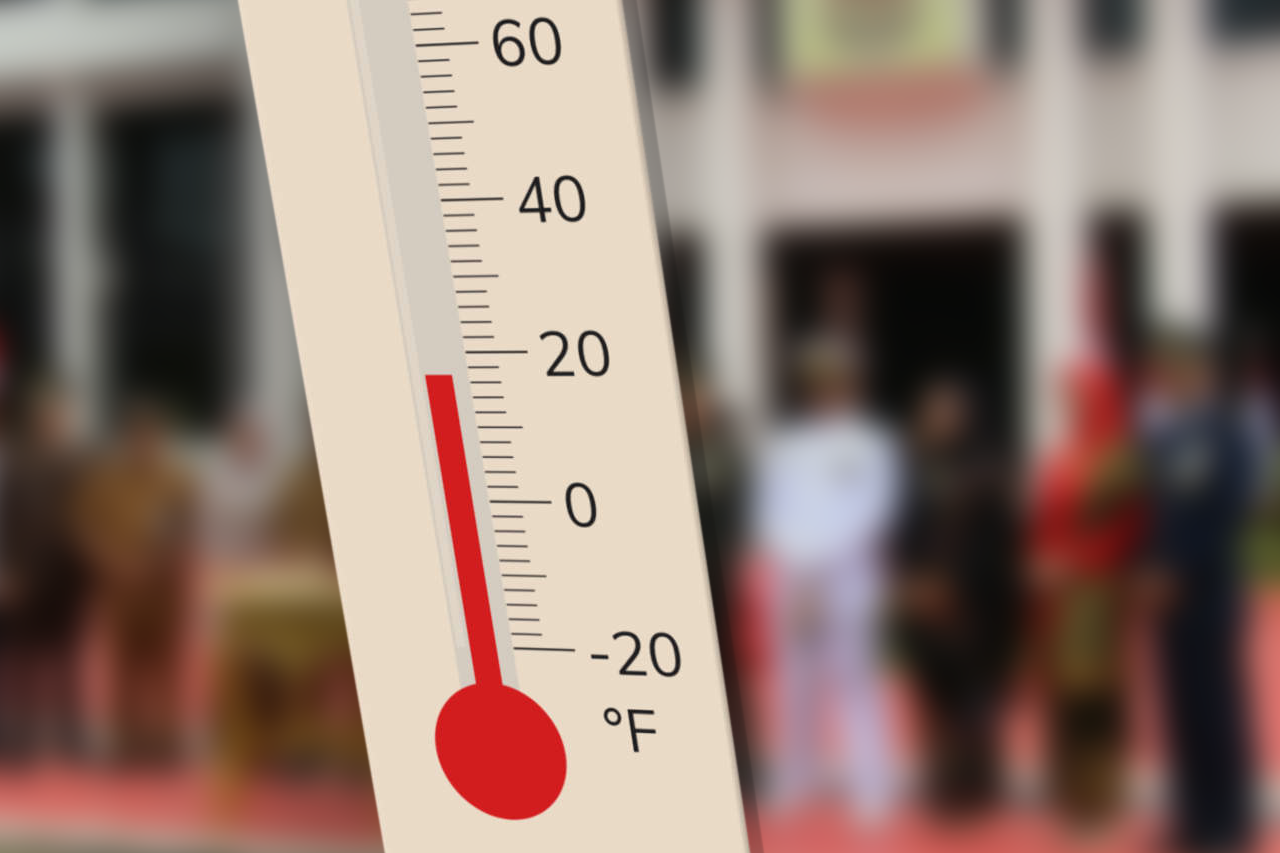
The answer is 17 °F
